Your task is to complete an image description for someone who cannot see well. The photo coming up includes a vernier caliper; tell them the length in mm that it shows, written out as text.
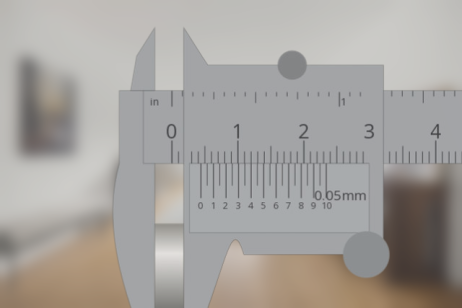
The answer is 4.4 mm
